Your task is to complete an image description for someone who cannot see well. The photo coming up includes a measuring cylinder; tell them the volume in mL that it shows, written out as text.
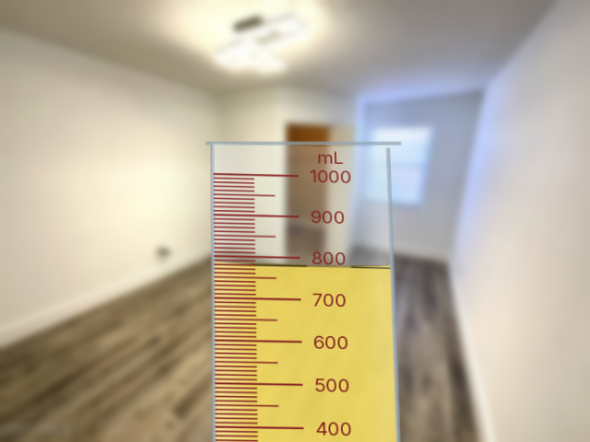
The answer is 780 mL
